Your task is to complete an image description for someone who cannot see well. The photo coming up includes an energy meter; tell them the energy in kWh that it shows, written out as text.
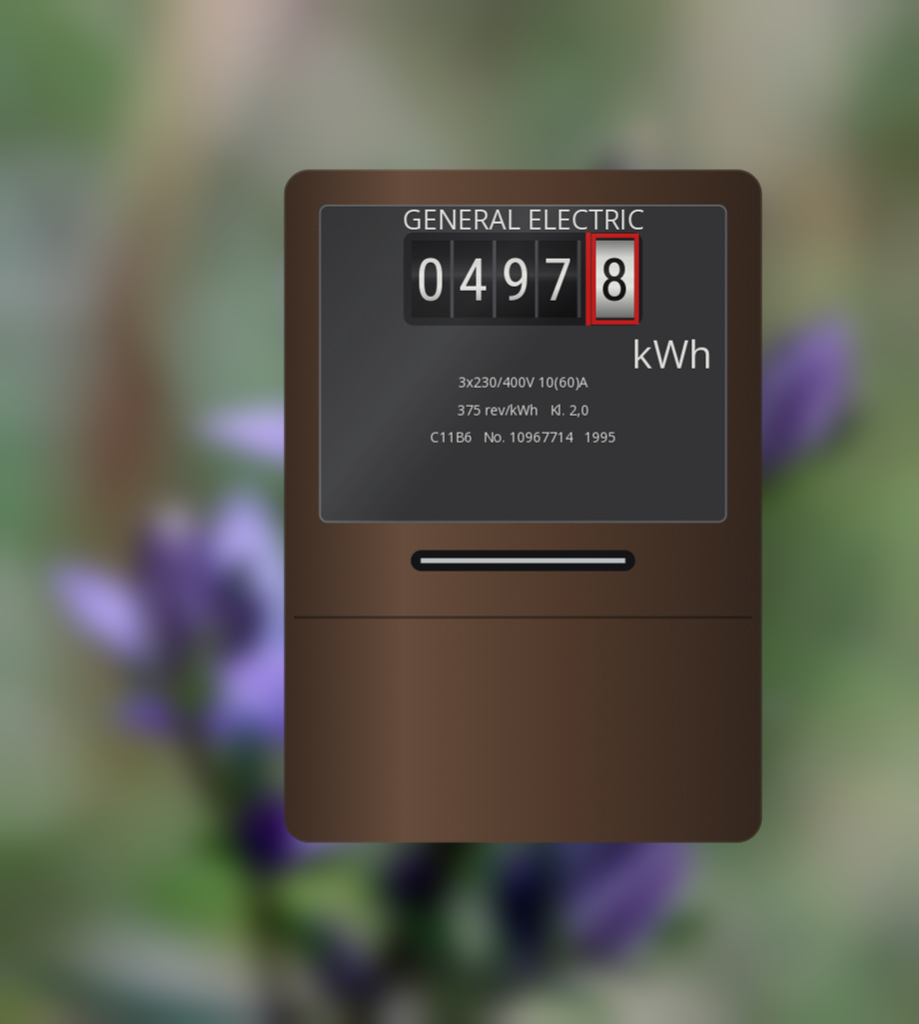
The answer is 497.8 kWh
